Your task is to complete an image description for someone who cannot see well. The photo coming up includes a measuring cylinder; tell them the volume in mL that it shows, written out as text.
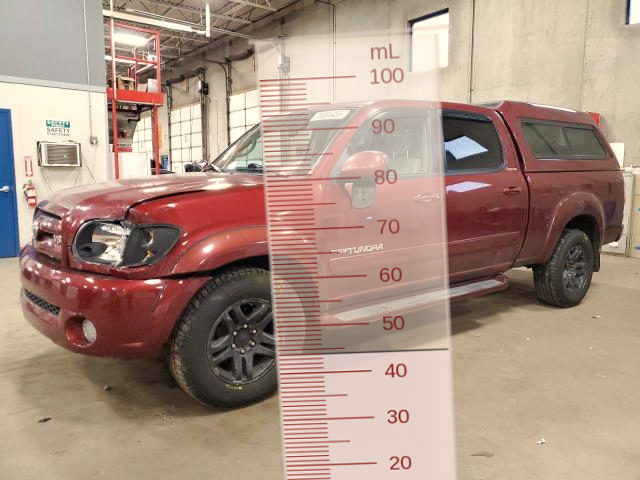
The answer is 44 mL
